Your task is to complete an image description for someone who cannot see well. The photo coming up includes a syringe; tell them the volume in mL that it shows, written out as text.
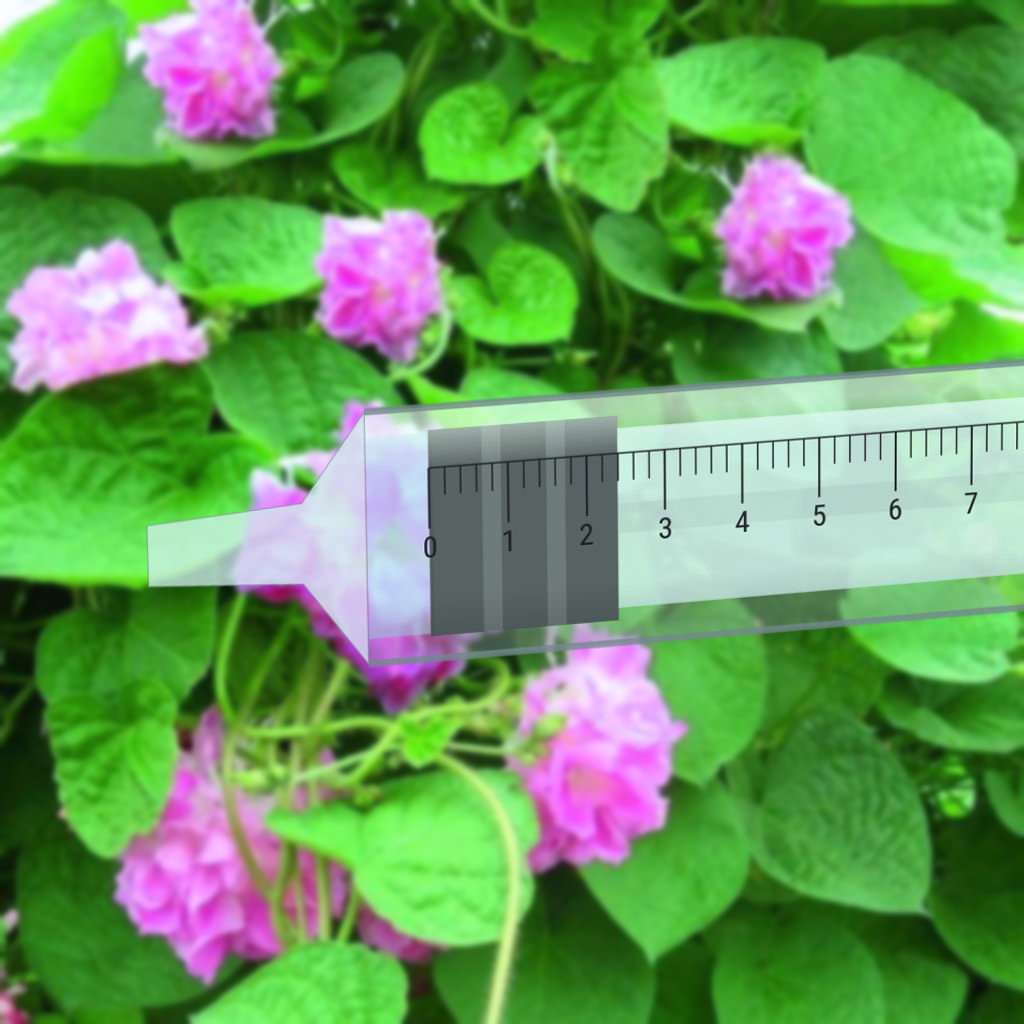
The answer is 0 mL
